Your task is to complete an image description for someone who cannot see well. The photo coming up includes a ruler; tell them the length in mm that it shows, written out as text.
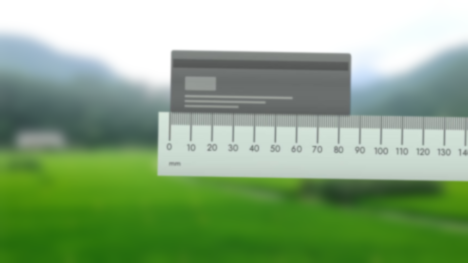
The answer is 85 mm
